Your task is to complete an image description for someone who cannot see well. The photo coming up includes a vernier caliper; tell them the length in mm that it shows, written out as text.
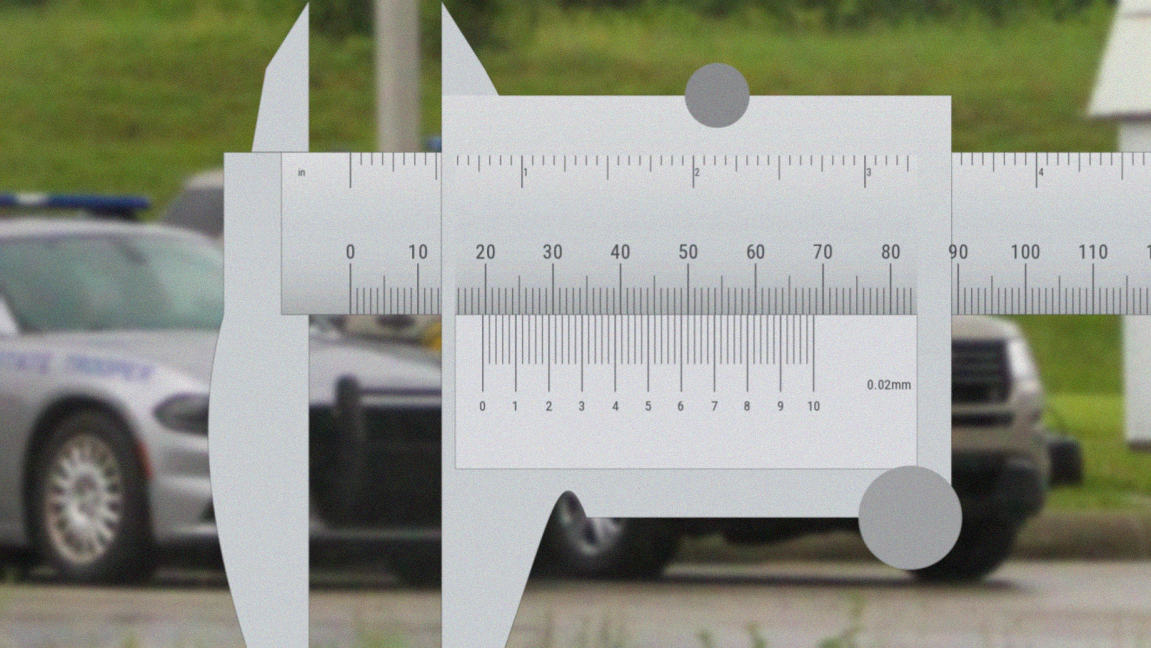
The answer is 19.6 mm
